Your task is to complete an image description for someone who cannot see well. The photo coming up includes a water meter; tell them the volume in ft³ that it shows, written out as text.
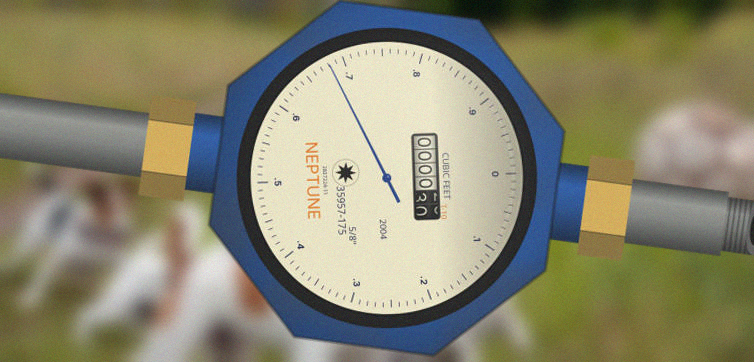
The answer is 29.68 ft³
